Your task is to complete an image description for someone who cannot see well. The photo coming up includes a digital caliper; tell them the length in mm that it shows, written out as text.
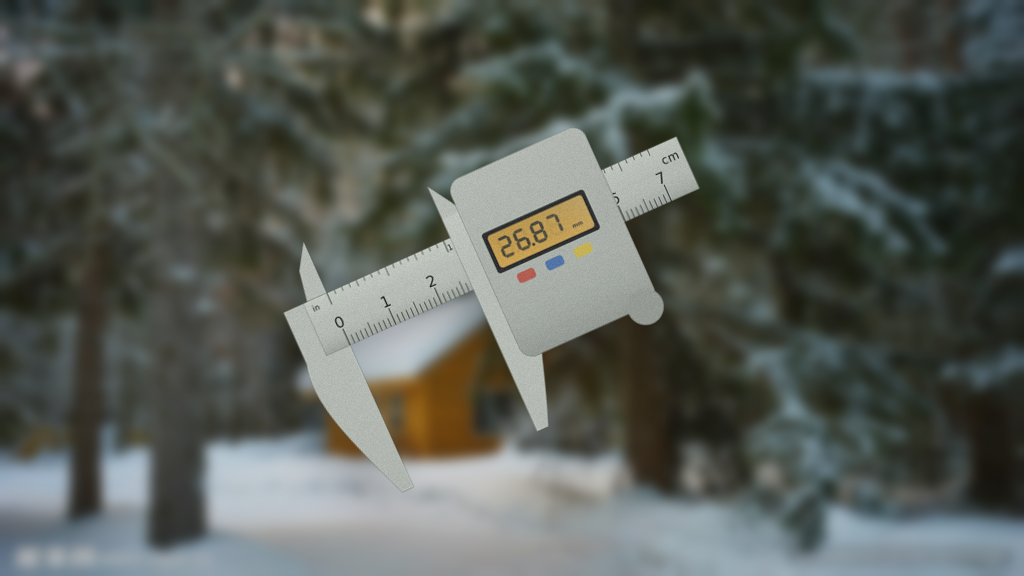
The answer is 26.87 mm
